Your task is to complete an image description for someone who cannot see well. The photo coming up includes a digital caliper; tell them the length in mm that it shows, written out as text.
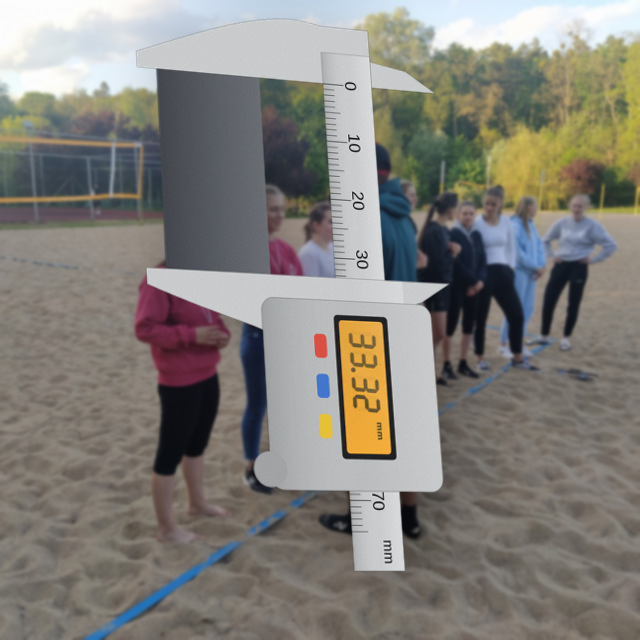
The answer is 33.32 mm
